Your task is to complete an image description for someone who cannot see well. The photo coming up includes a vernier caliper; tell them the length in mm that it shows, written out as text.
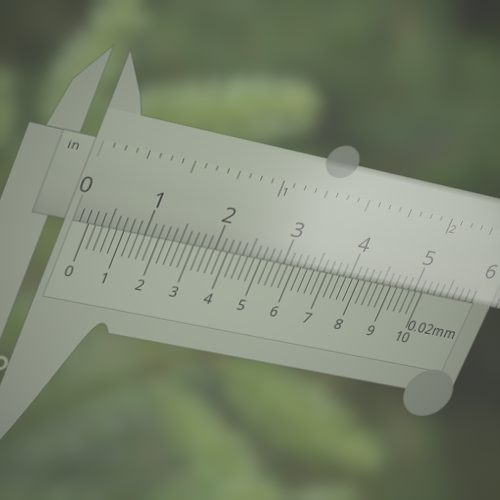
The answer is 2.2 mm
